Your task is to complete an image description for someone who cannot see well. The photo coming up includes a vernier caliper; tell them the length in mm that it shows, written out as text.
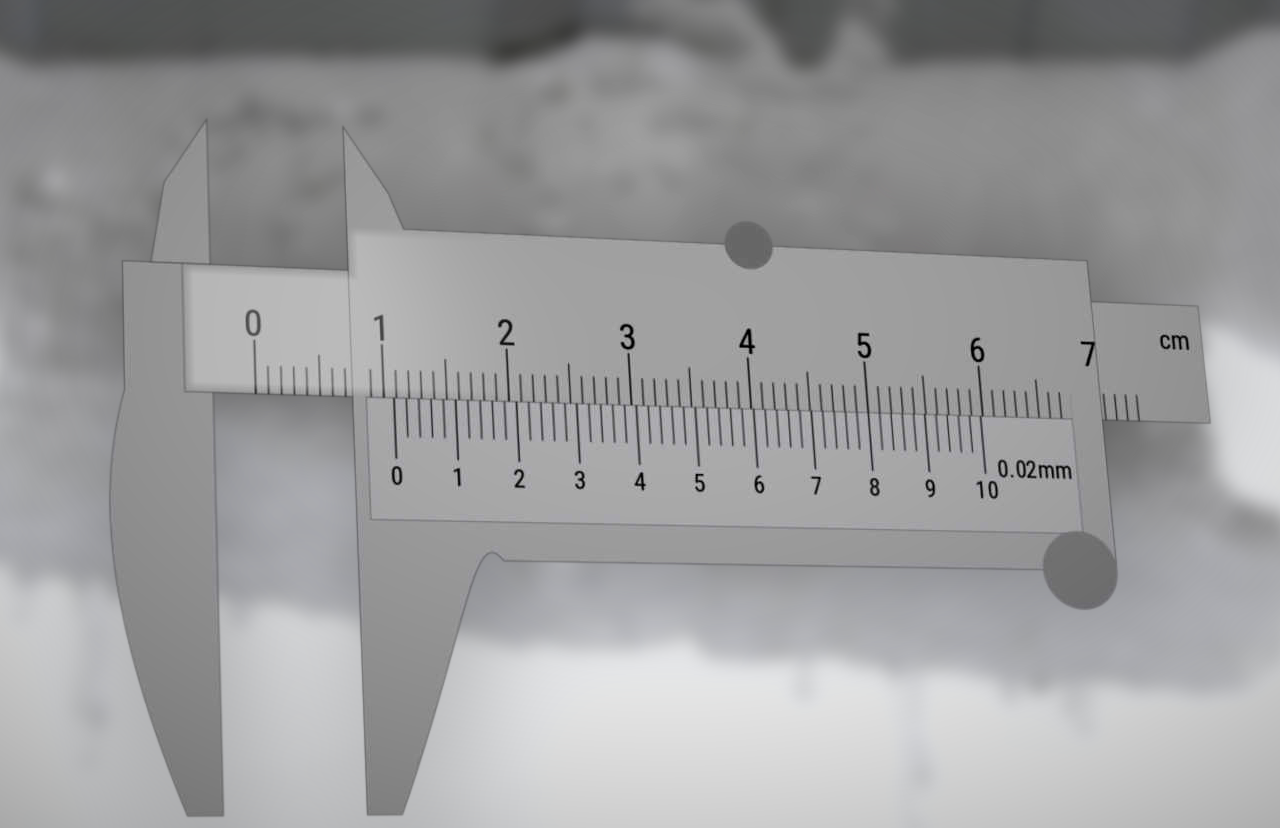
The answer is 10.8 mm
